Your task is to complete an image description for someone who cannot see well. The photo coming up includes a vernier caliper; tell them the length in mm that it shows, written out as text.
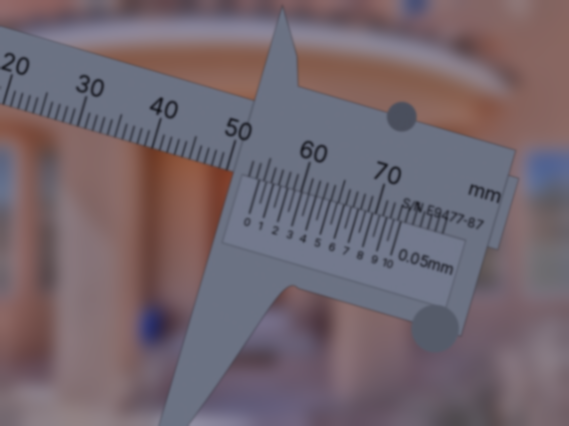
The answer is 54.4 mm
